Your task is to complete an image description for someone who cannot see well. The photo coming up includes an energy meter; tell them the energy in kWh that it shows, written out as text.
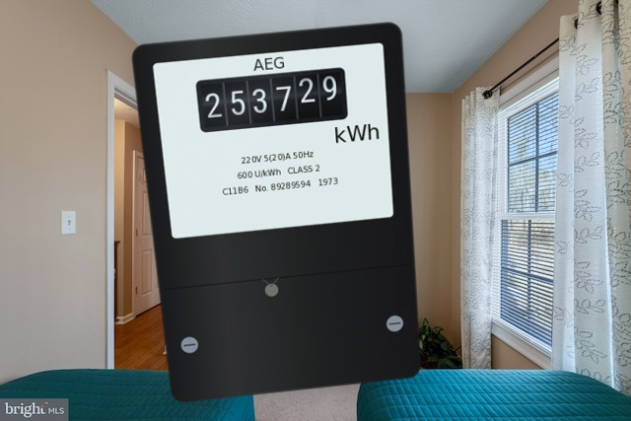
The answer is 253729 kWh
